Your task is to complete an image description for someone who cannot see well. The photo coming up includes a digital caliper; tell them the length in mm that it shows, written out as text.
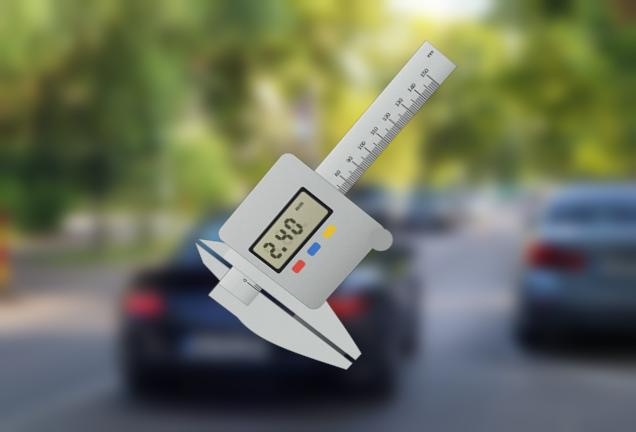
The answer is 2.40 mm
